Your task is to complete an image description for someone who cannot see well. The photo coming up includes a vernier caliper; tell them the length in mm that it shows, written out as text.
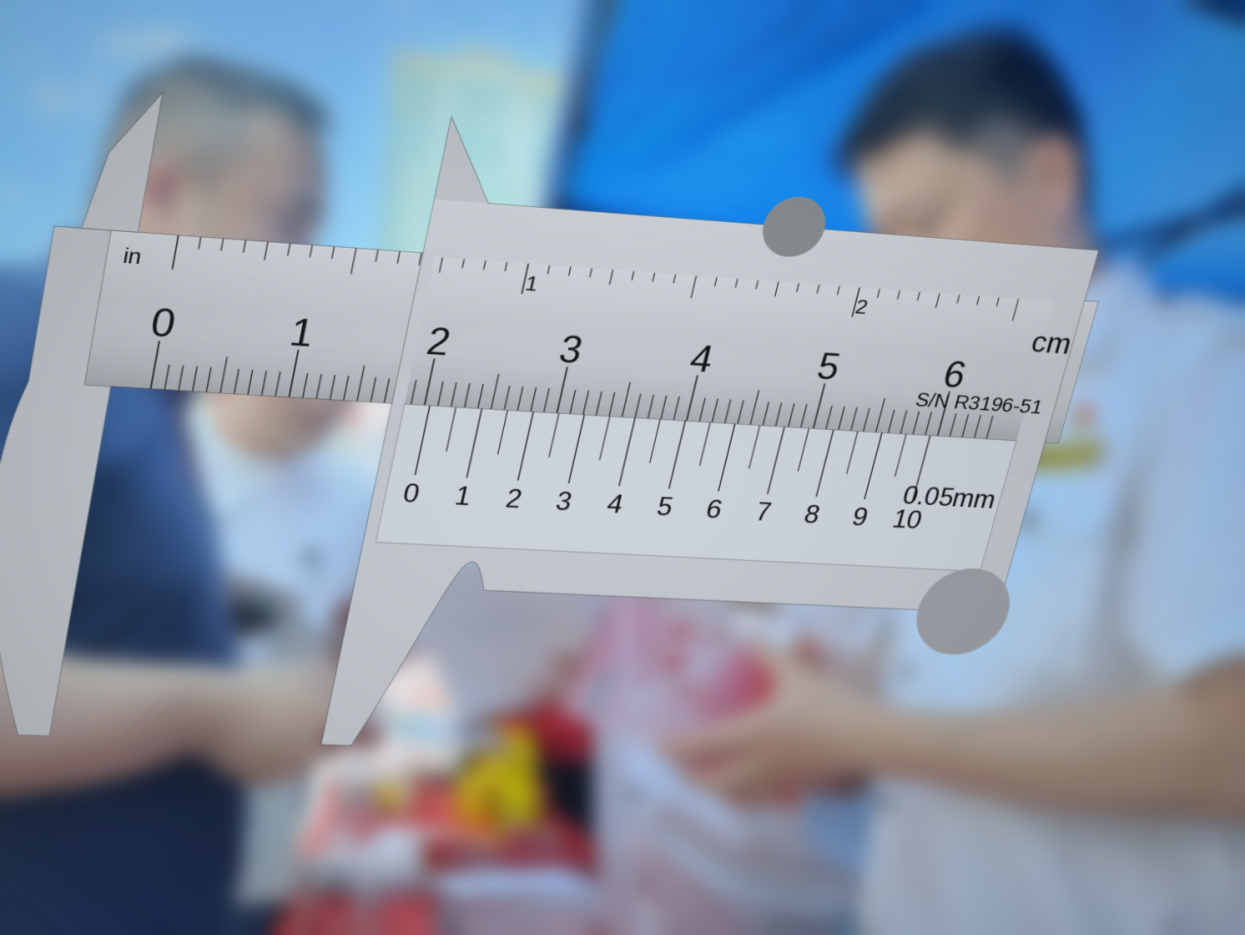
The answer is 20.4 mm
